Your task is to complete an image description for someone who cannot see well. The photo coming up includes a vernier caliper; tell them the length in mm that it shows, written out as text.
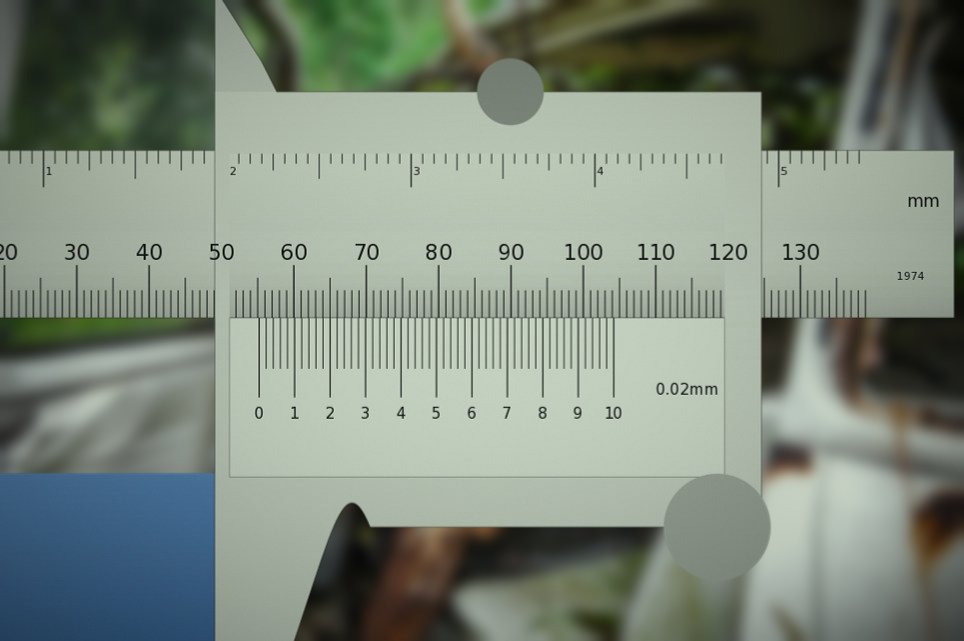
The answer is 55.2 mm
